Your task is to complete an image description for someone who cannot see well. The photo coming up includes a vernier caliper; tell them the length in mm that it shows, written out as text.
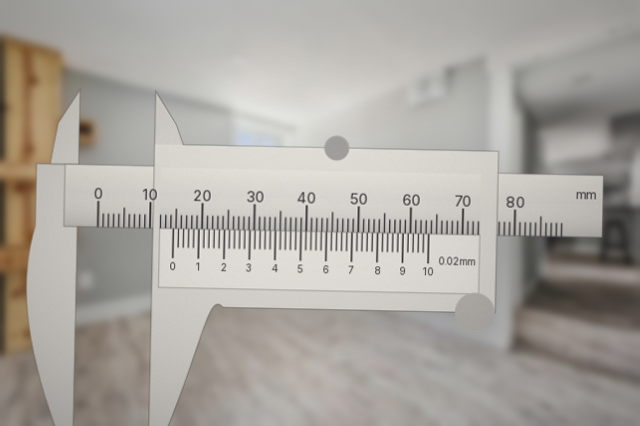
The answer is 14.5 mm
